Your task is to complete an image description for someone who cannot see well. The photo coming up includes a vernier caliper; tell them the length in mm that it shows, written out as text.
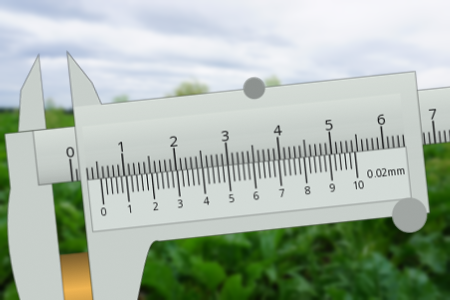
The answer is 5.5 mm
